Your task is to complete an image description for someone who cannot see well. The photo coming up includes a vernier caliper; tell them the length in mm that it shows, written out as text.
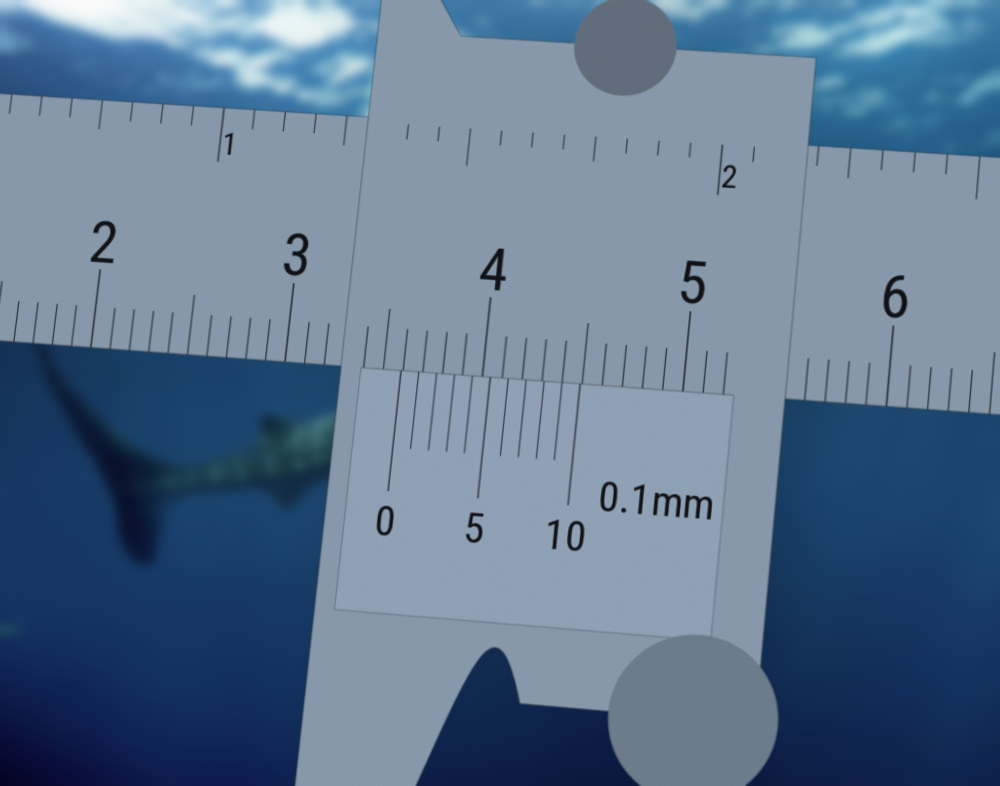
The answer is 35.9 mm
